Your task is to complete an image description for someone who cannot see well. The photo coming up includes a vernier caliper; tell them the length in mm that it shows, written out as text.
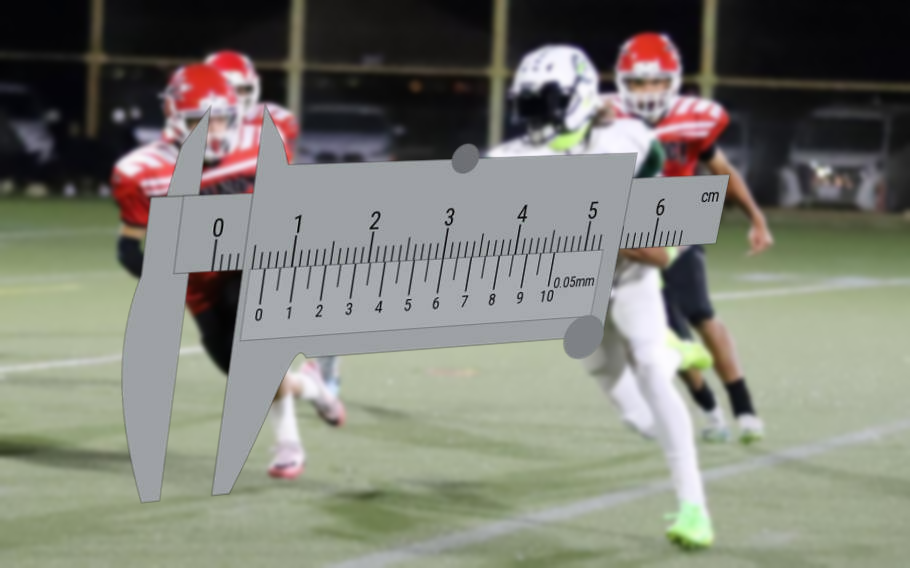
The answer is 6.6 mm
